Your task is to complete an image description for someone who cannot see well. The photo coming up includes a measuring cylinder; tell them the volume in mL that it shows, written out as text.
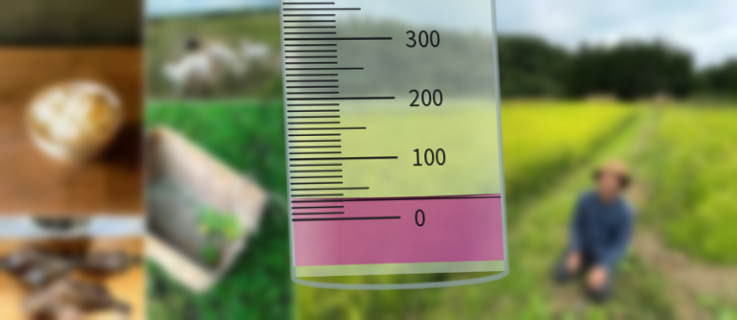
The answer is 30 mL
